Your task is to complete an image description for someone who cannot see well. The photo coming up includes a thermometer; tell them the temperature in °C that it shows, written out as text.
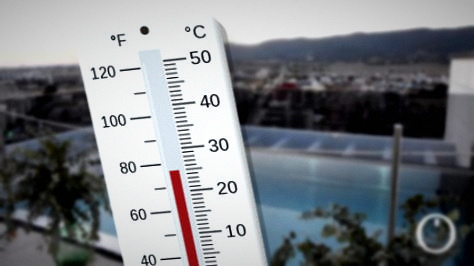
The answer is 25 °C
